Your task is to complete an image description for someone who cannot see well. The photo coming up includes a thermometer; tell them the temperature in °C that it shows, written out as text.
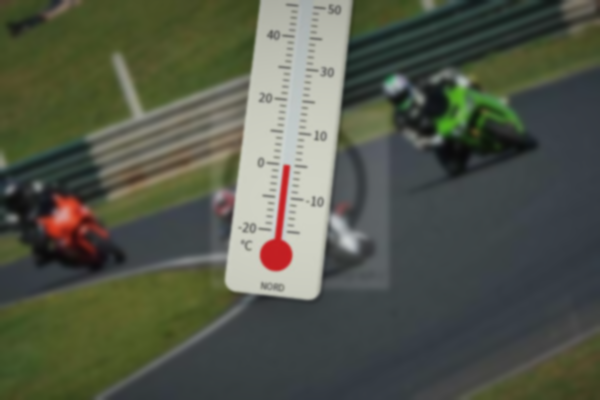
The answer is 0 °C
